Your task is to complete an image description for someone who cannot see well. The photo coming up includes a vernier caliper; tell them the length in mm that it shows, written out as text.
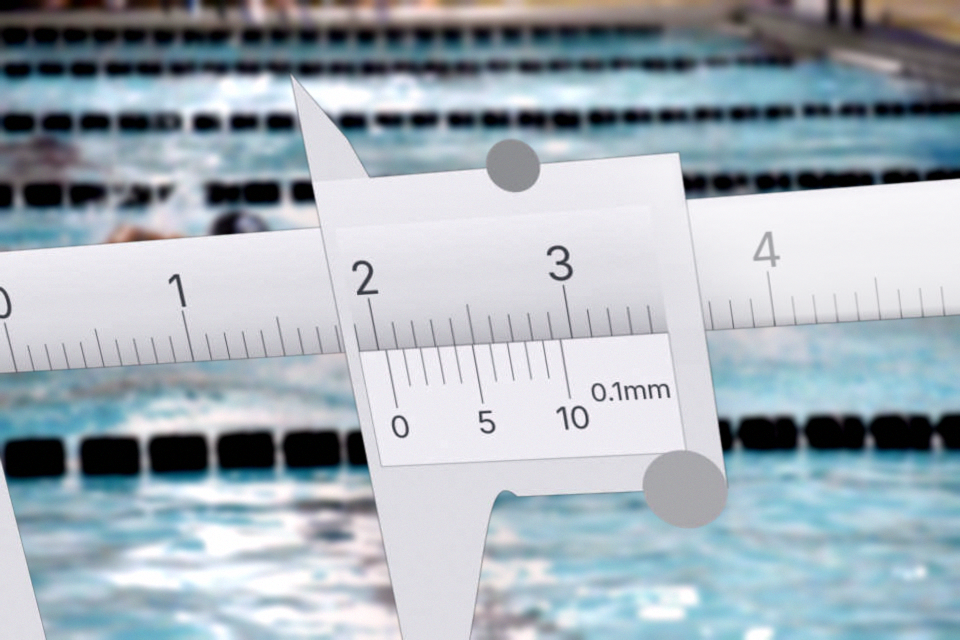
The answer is 20.4 mm
